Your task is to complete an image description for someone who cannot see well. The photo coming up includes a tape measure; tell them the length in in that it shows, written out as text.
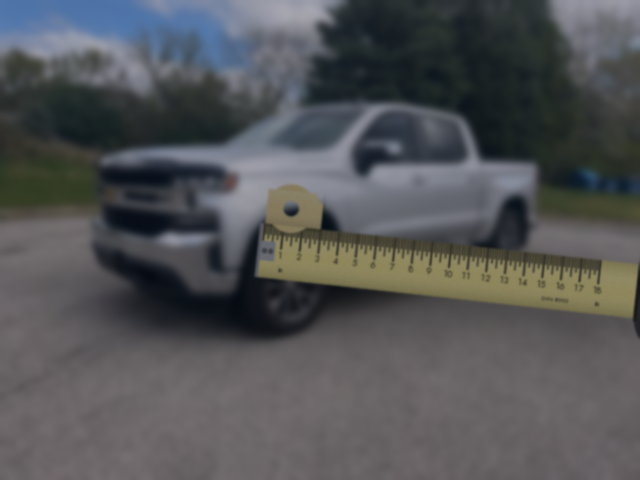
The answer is 3 in
